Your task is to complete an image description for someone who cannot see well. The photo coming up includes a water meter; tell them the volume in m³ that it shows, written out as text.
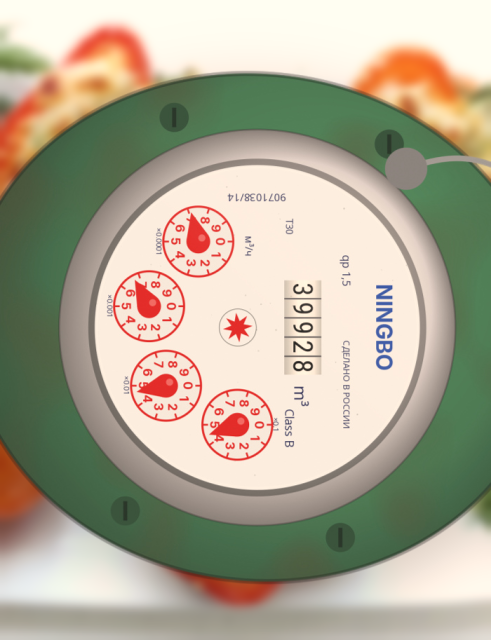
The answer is 39928.4467 m³
